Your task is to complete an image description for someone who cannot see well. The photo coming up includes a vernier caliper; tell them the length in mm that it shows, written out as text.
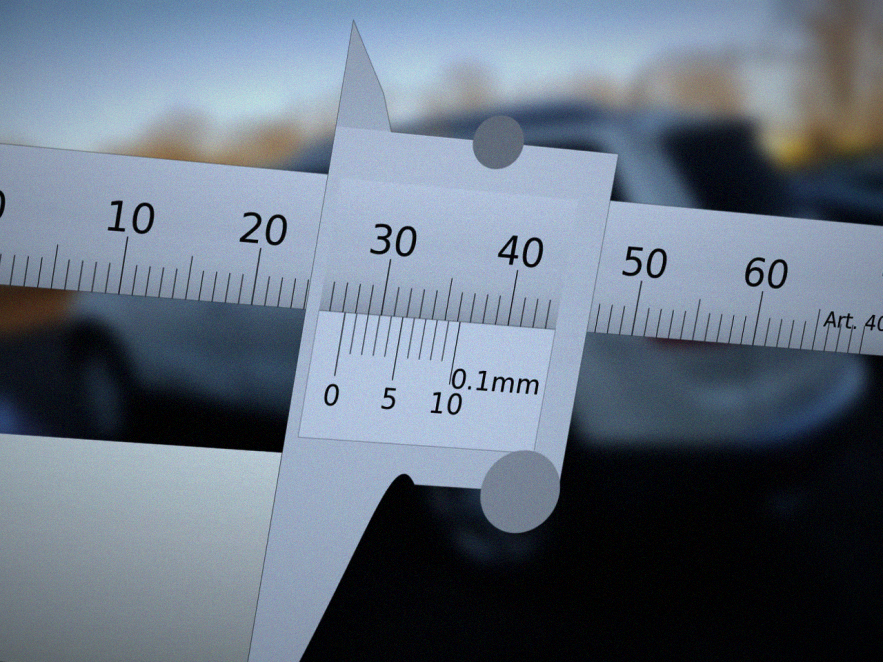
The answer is 27.2 mm
